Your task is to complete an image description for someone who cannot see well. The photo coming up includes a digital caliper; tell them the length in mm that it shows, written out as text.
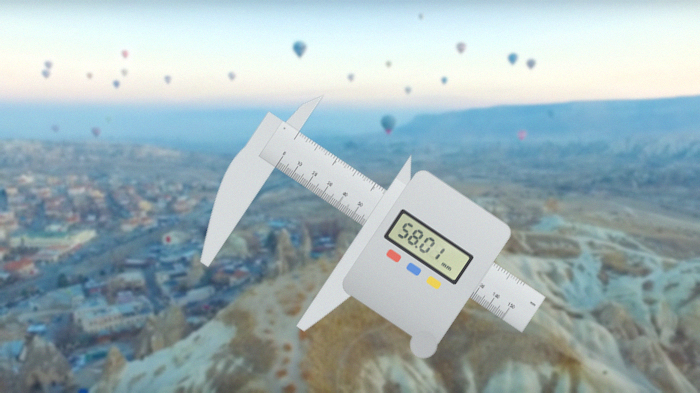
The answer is 58.01 mm
